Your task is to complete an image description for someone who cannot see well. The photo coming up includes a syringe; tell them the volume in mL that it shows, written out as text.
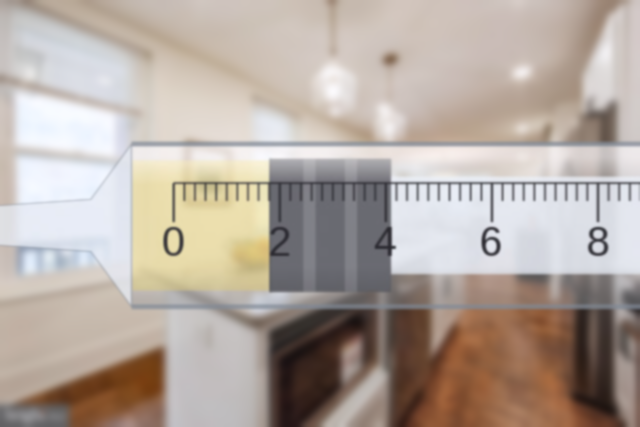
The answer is 1.8 mL
